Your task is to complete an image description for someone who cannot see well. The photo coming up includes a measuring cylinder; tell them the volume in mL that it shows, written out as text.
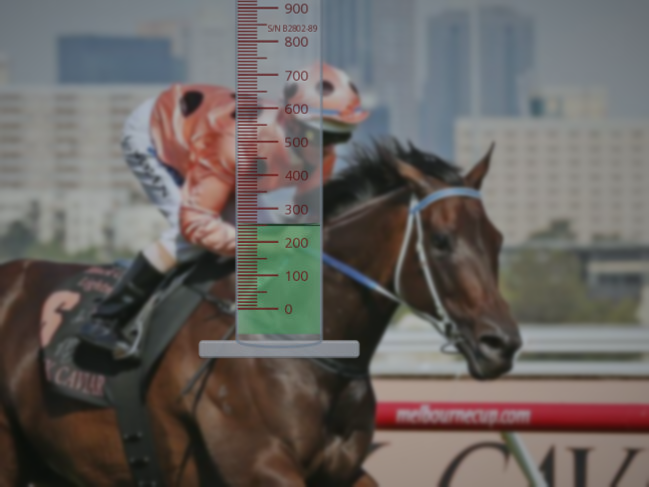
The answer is 250 mL
